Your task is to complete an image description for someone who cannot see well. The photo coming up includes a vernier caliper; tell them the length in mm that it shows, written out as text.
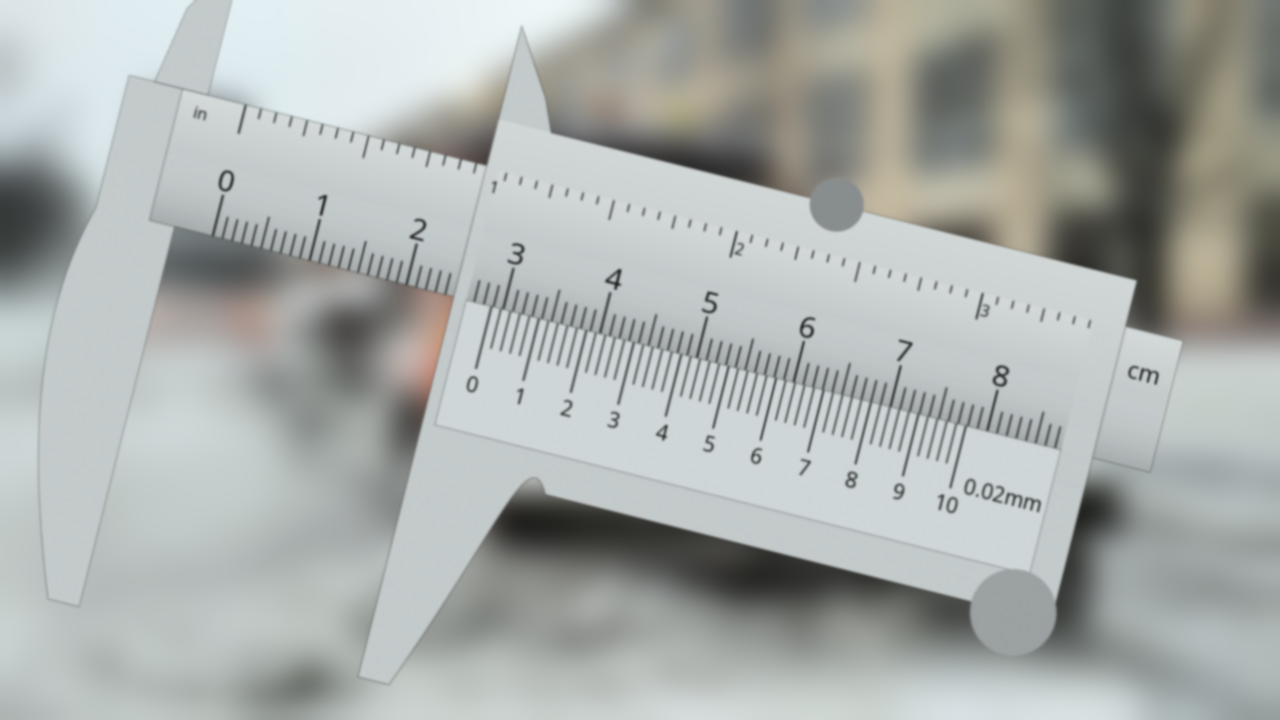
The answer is 28.8 mm
